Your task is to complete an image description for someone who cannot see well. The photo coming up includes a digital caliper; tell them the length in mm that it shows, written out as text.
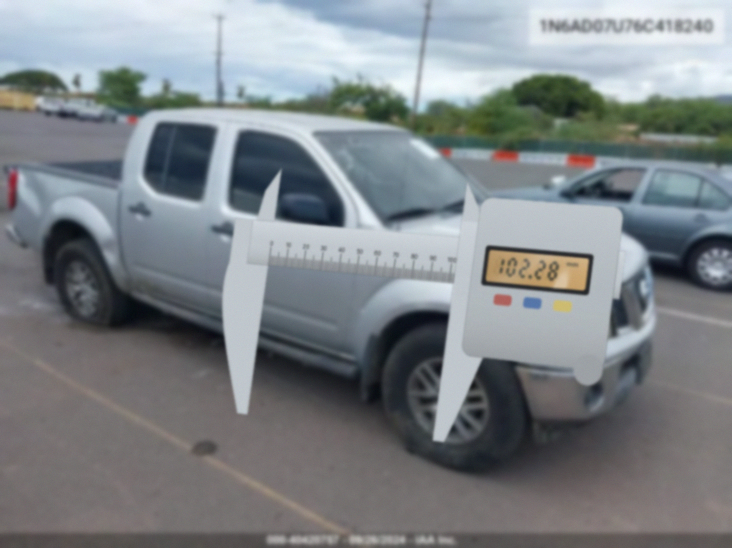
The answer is 102.28 mm
